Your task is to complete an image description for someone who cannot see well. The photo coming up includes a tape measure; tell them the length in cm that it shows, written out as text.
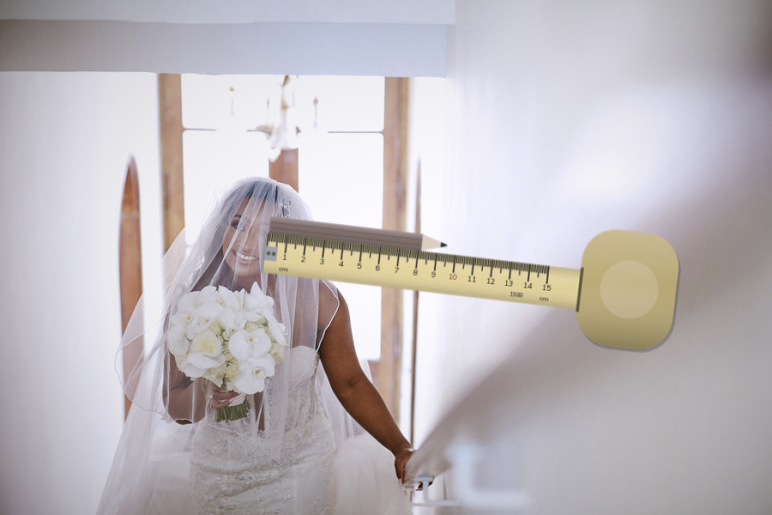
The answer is 9.5 cm
